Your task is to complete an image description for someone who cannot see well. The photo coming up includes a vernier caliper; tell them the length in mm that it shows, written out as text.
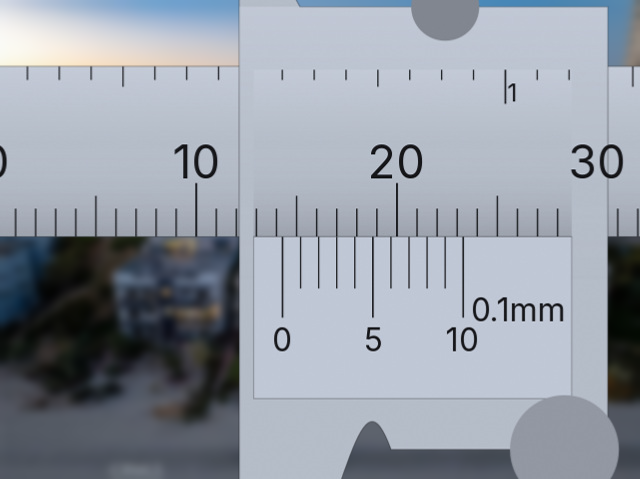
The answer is 14.3 mm
